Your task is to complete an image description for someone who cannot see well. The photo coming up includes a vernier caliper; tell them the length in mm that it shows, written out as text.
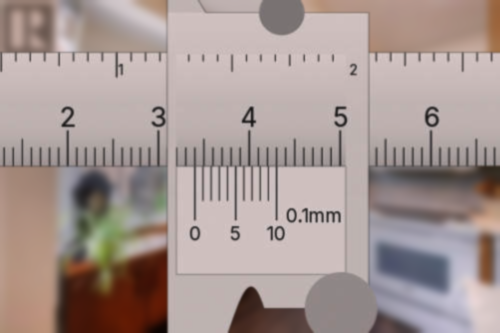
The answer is 34.0 mm
